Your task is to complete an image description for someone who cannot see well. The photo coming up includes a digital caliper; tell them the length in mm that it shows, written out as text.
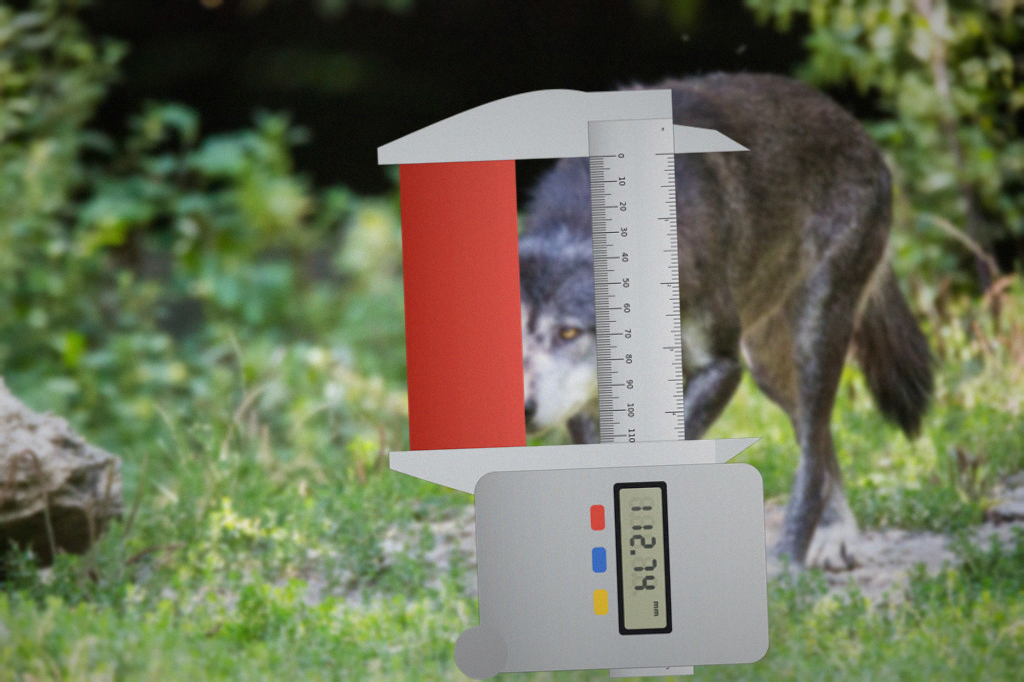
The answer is 112.74 mm
